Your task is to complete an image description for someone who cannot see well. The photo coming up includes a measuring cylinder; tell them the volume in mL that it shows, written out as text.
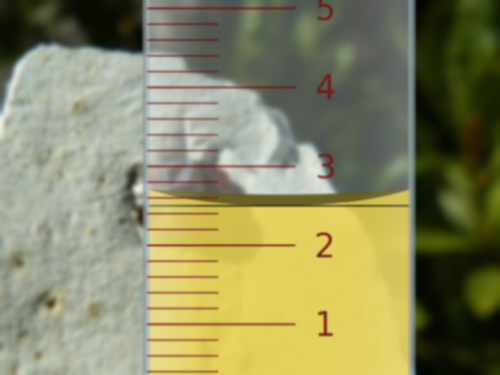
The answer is 2.5 mL
